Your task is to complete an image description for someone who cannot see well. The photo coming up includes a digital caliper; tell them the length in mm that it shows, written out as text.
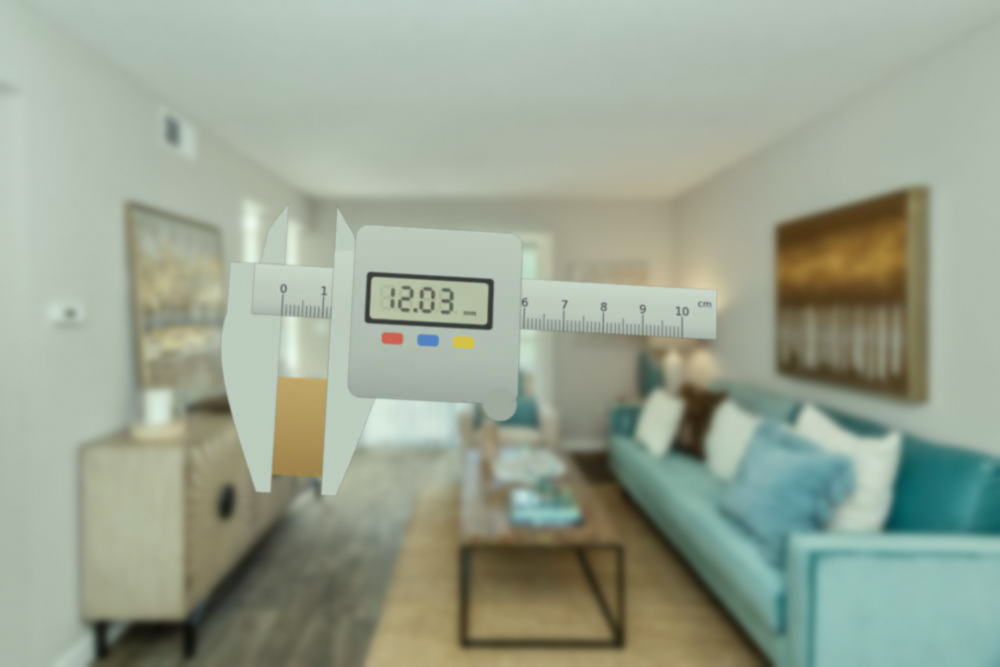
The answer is 12.03 mm
